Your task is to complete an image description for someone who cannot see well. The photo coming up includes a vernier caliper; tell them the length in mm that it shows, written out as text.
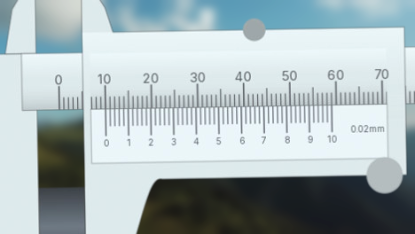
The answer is 10.0 mm
